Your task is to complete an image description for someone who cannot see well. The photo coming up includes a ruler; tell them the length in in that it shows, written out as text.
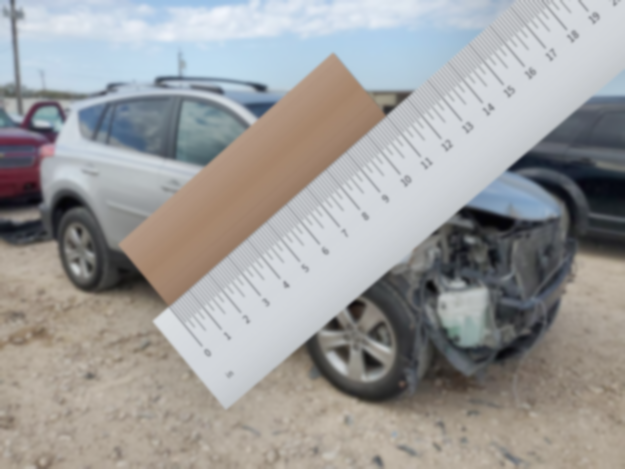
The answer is 11 in
